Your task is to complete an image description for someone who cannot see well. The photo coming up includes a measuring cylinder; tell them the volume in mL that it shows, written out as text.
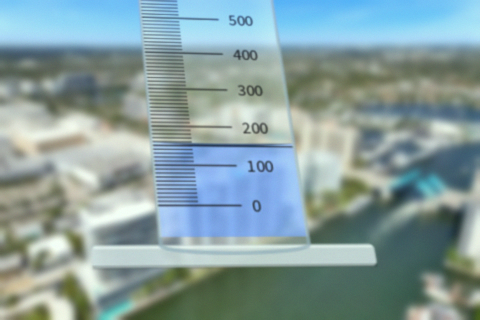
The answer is 150 mL
